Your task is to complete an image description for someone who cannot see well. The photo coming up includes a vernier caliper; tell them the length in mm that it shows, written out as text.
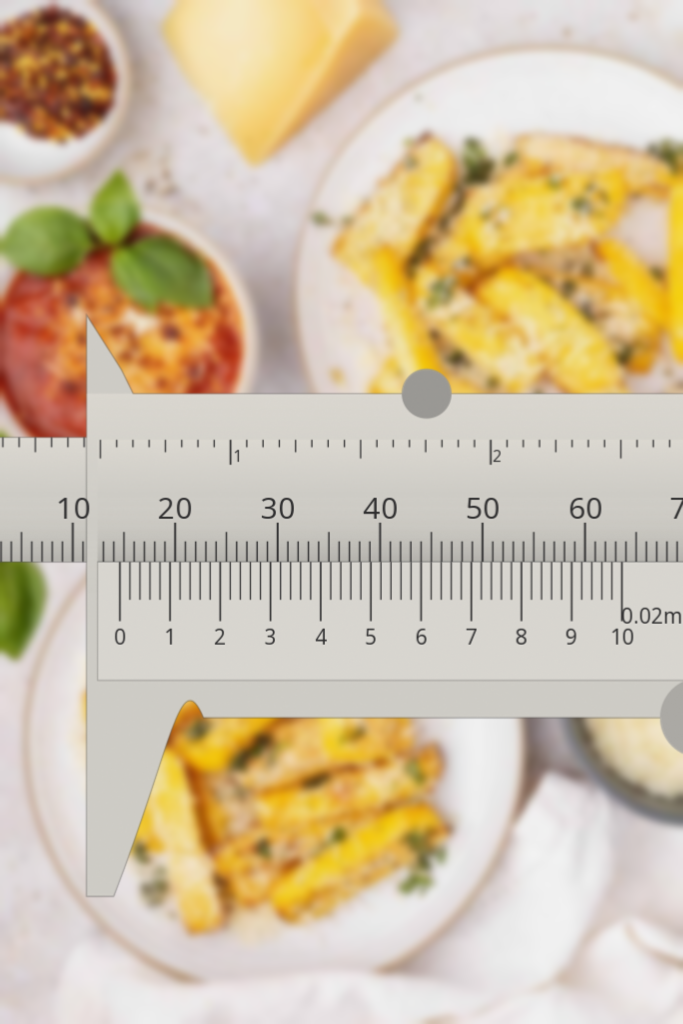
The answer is 14.6 mm
